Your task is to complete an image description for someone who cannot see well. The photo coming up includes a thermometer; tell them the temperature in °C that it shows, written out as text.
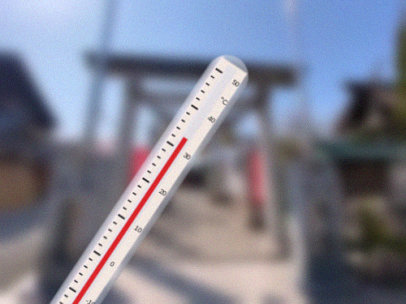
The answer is 33 °C
